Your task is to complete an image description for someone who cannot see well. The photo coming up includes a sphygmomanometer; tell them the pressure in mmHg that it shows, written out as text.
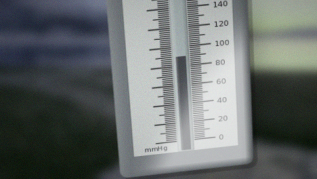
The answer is 90 mmHg
